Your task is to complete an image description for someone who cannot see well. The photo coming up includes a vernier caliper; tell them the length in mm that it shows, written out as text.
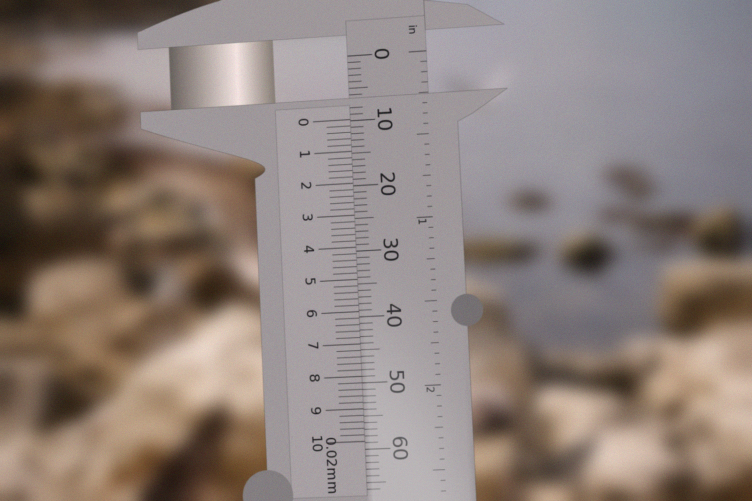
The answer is 9.8 mm
